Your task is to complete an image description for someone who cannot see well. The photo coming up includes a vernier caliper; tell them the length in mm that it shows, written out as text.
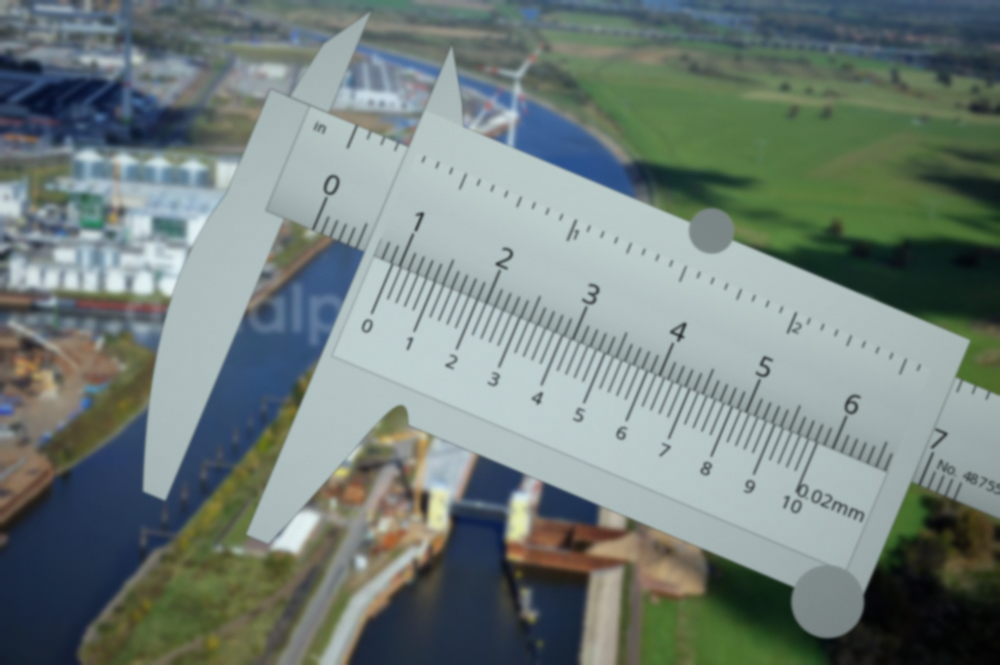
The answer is 9.2 mm
